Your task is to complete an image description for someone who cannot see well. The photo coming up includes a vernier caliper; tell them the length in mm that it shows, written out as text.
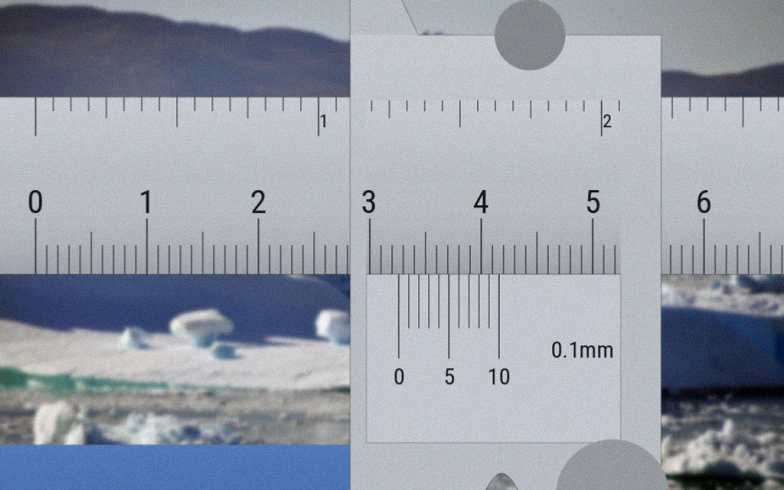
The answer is 32.6 mm
